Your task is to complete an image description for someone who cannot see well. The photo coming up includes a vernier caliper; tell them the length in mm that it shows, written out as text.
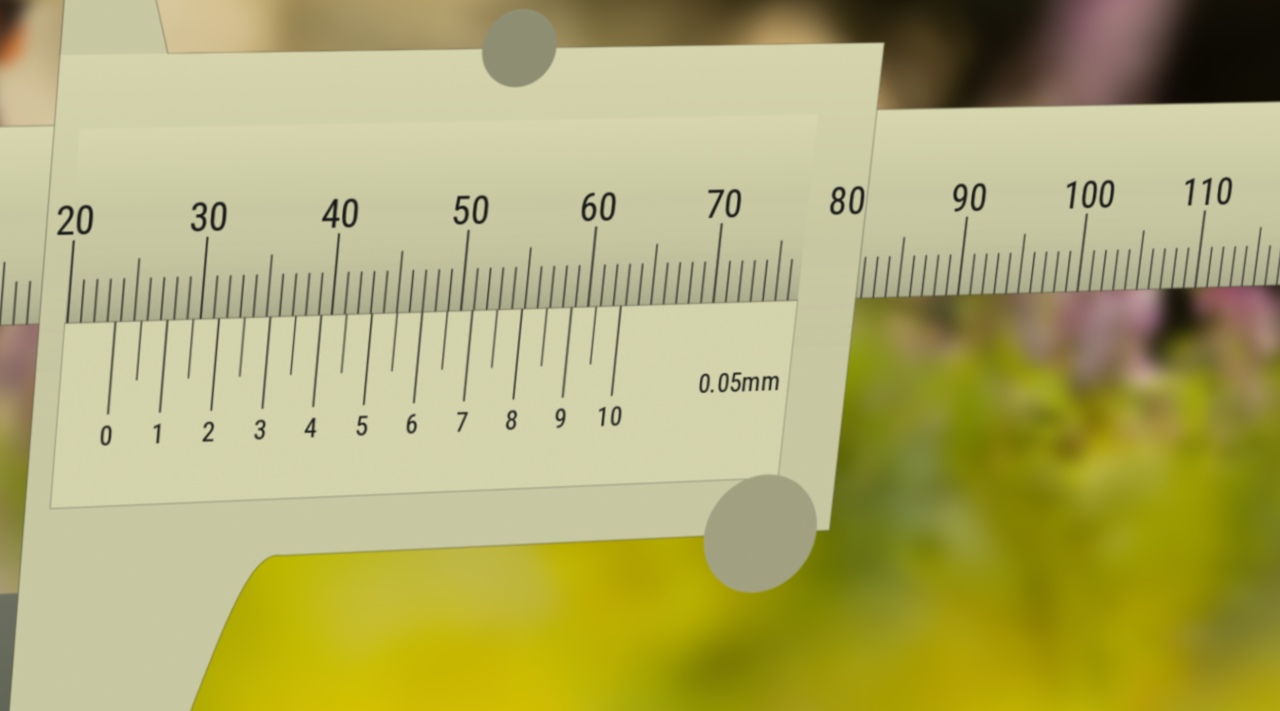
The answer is 23.6 mm
